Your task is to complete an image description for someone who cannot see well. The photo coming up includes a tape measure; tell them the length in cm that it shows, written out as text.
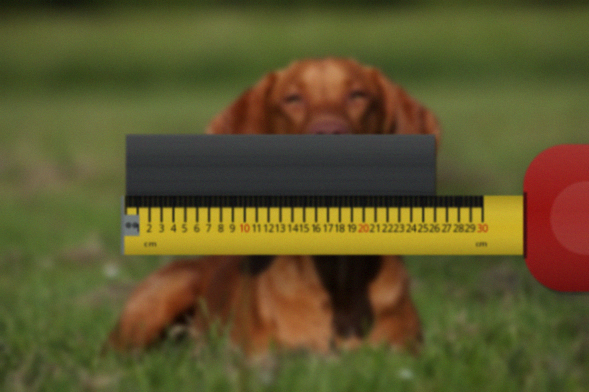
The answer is 26 cm
